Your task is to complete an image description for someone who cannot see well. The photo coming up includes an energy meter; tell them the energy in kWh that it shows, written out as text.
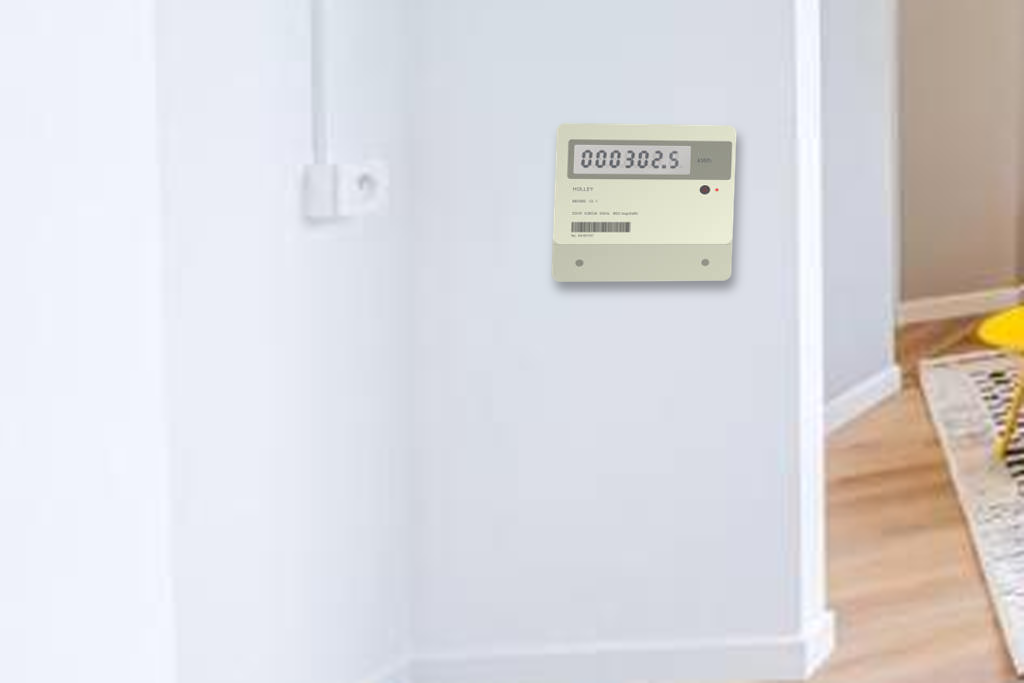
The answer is 302.5 kWh
